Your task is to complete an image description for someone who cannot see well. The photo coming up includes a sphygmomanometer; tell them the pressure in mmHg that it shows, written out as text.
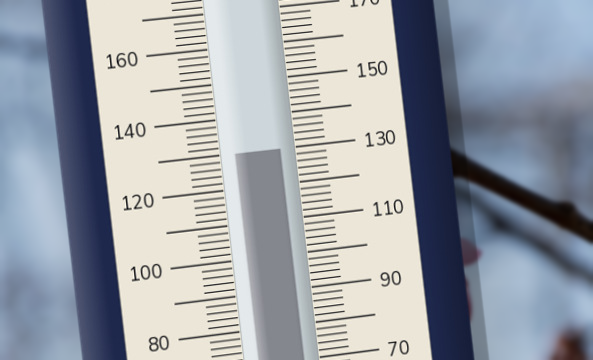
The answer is 130 mmHg
